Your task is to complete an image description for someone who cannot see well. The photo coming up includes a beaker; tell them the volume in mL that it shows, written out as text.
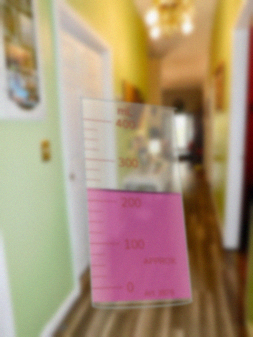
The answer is 225 mL
